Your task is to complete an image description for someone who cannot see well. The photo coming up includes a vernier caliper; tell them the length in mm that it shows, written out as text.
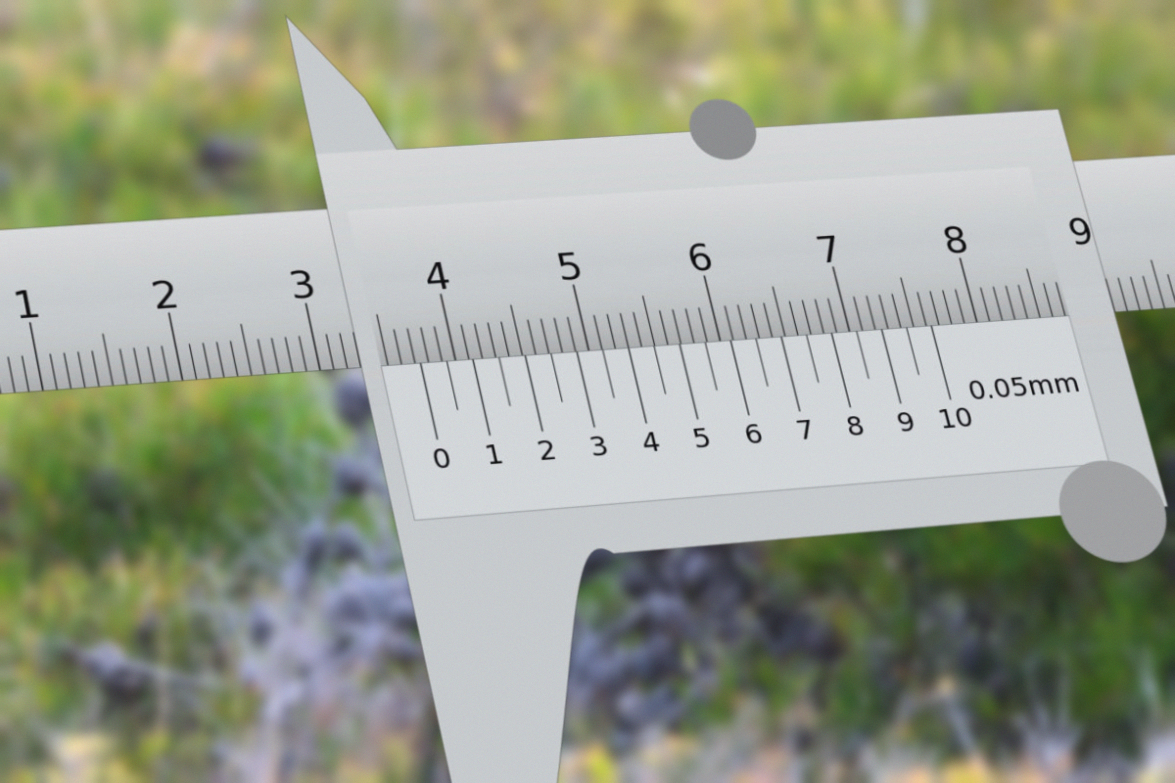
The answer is 37.4 mm
